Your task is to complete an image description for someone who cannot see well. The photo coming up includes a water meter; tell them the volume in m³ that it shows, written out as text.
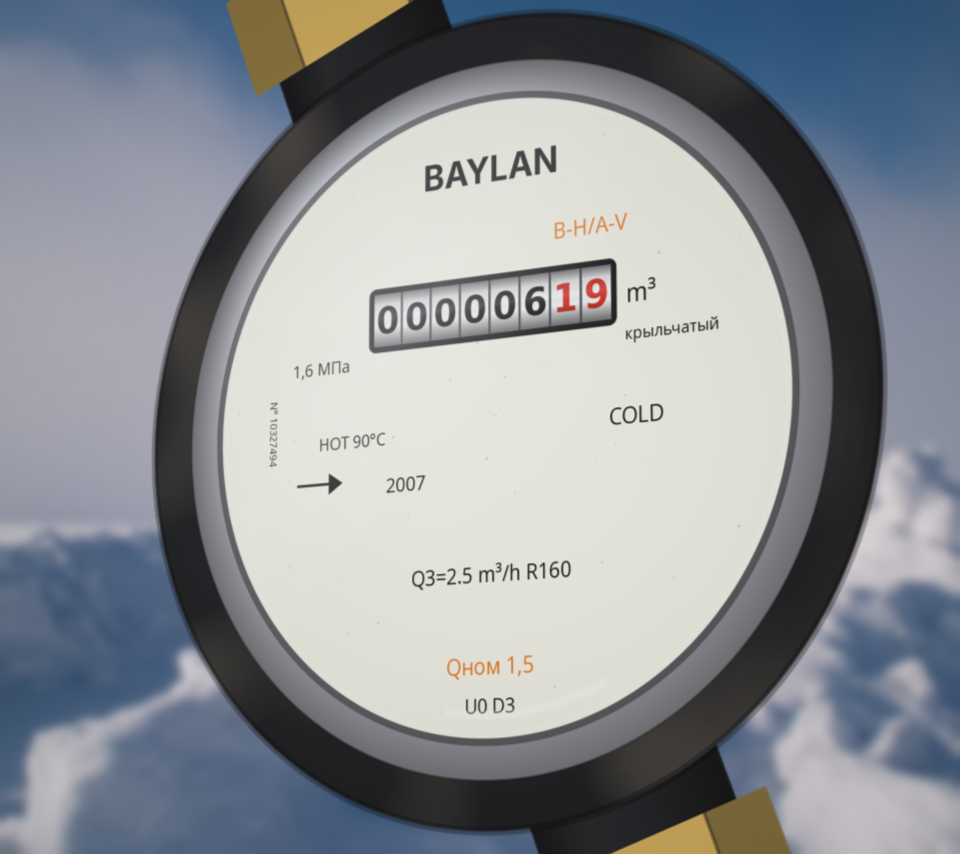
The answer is 6.19 m³
